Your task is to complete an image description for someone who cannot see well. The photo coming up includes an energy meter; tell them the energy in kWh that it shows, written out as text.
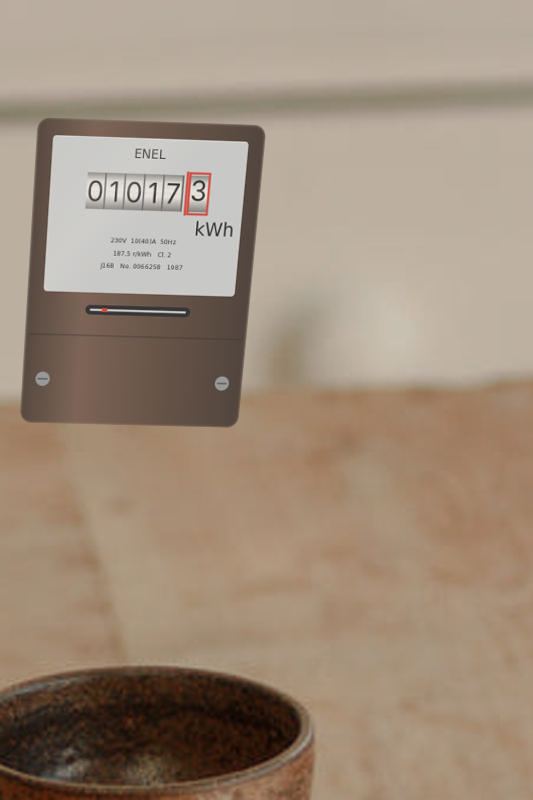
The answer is 1017.3 kWh
